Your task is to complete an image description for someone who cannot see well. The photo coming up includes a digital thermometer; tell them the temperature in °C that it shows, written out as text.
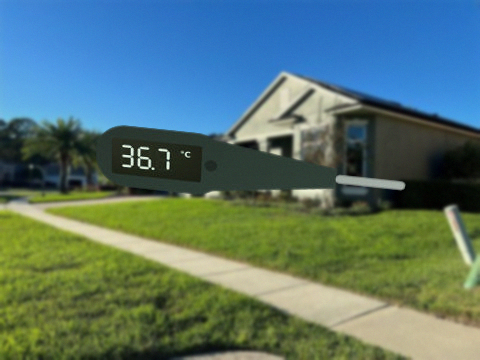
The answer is 36.7 °C
